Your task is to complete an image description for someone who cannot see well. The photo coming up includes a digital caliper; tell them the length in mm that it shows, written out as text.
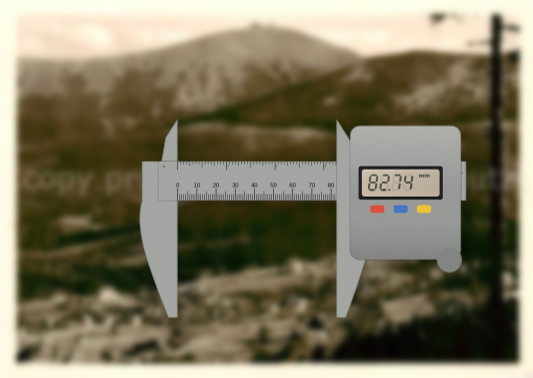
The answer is 82.74 mm
